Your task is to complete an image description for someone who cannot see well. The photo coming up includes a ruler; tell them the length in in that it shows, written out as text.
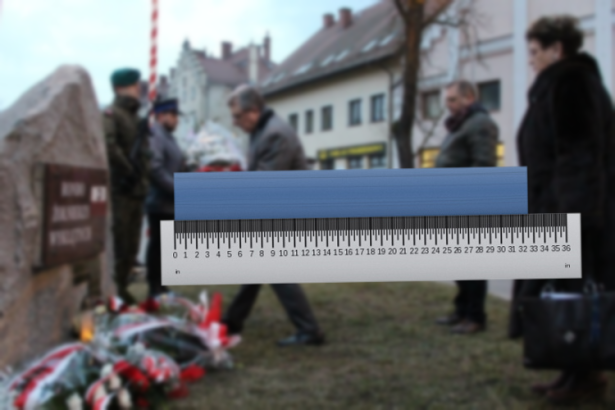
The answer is 32.5 in
